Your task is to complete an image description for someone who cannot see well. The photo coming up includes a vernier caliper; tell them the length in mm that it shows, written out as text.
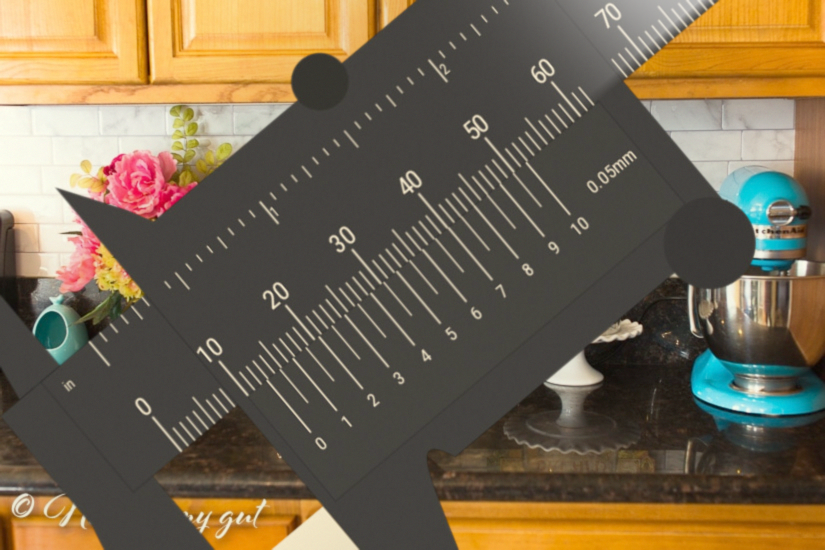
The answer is 12.8 mm
